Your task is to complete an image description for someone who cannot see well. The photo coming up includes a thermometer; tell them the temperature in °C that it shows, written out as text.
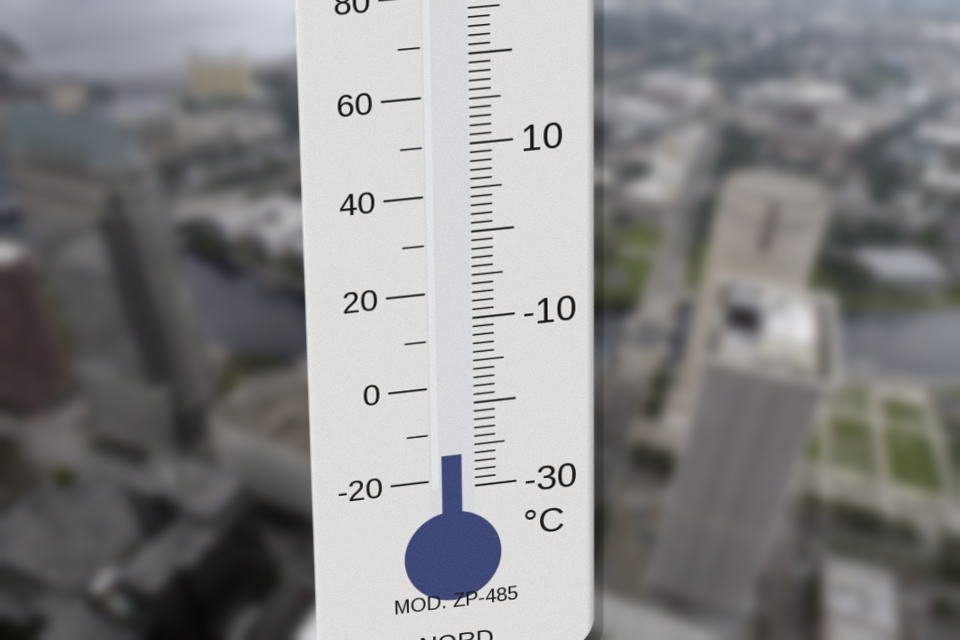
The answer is -26 °C
